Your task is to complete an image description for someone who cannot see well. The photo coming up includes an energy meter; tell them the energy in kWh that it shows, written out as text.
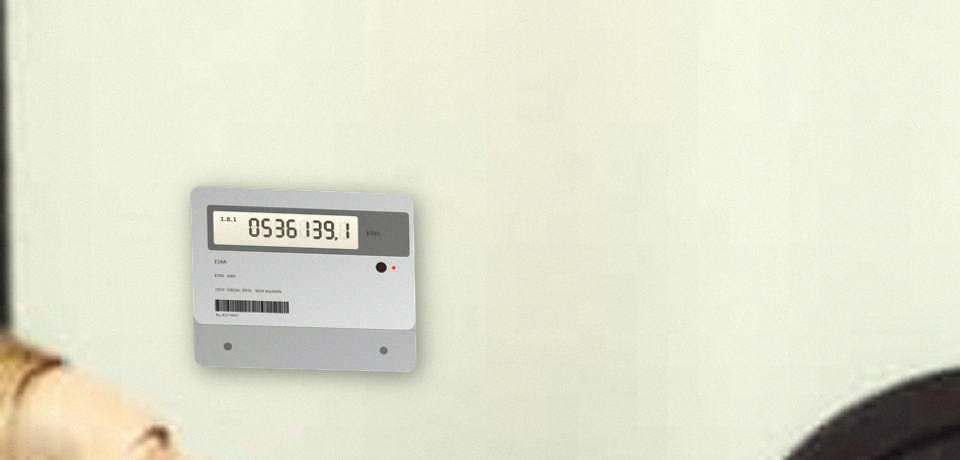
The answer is 536139.1 kWh
